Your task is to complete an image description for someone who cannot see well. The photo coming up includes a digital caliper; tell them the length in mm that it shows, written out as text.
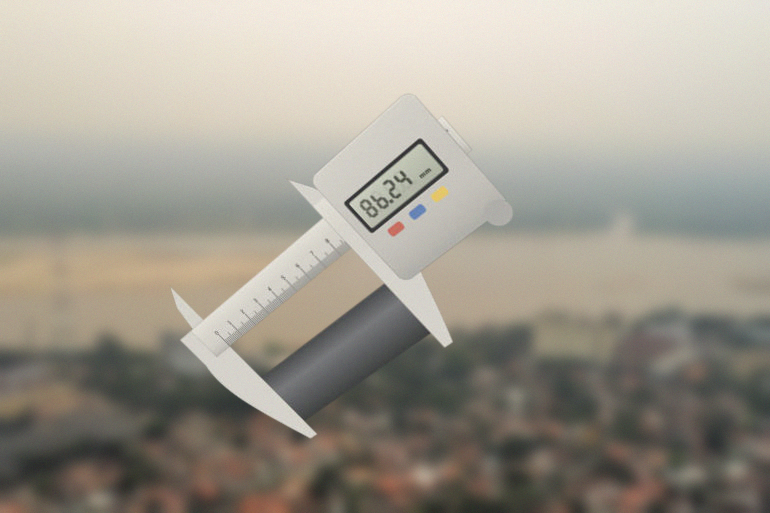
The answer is 86.24 mm
